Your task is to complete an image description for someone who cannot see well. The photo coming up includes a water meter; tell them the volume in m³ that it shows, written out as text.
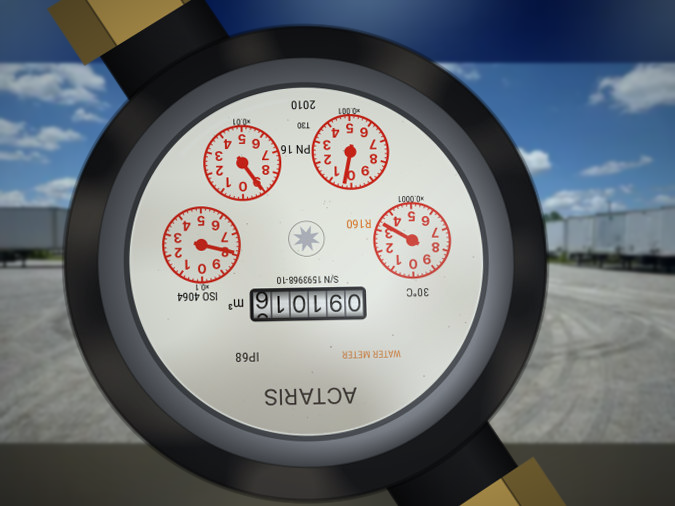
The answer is 91015.7903 m³
